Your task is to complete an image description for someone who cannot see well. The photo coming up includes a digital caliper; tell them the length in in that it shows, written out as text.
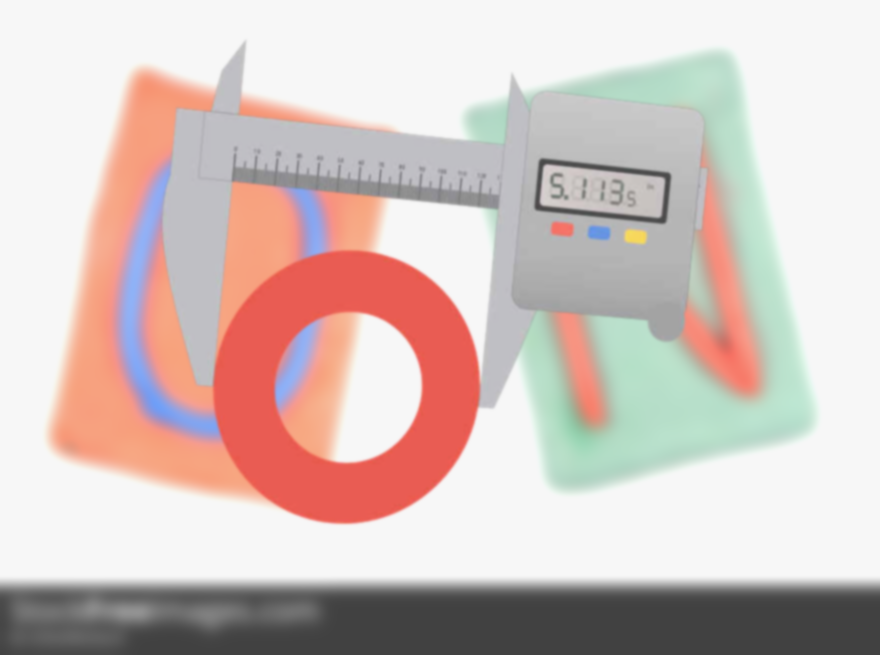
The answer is 5.1135 in
